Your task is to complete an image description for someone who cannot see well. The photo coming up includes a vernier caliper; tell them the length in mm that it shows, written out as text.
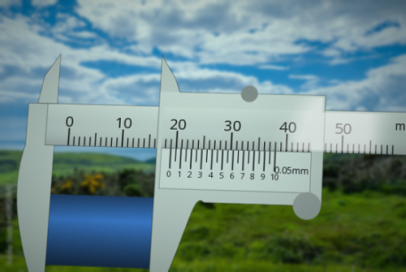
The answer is 19.0 mm
